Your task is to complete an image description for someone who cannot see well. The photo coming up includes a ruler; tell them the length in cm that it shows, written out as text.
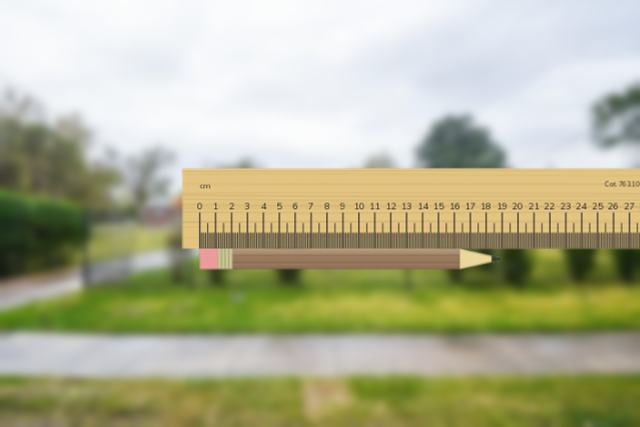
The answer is 19 cm
